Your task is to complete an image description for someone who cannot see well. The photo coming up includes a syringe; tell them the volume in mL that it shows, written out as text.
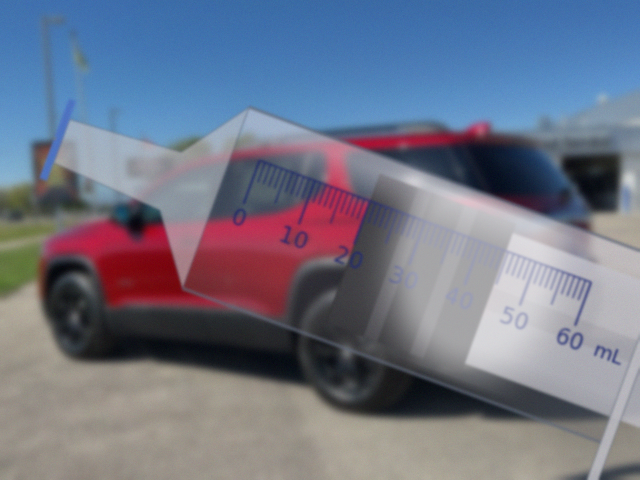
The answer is 20 mL
